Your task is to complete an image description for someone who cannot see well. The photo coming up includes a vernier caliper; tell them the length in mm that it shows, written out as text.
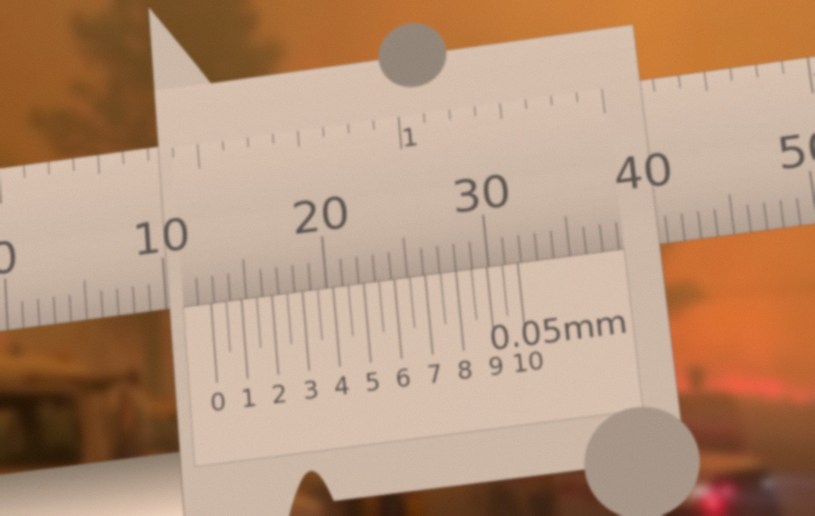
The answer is 12.8 mm
